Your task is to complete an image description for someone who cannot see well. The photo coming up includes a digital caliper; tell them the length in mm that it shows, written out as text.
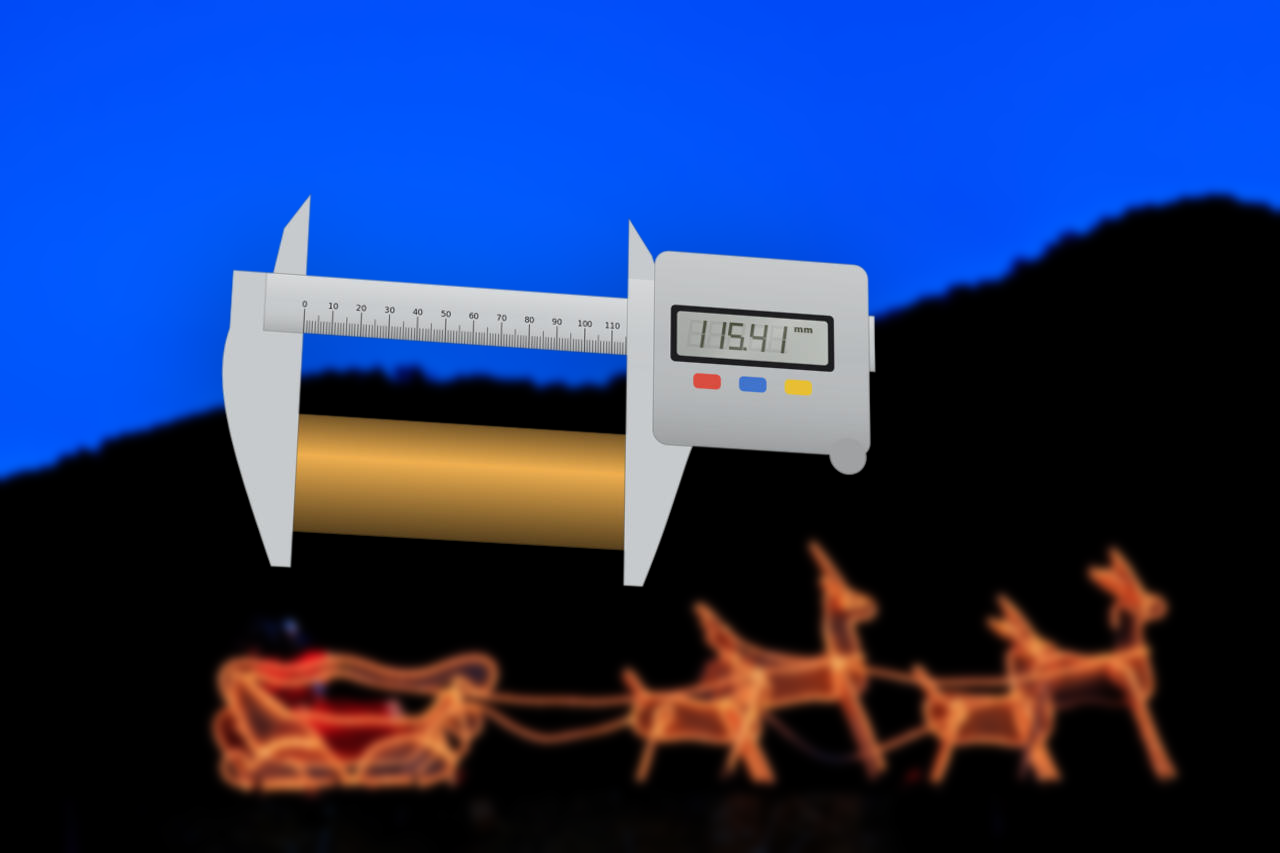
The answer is 115.41 mm
